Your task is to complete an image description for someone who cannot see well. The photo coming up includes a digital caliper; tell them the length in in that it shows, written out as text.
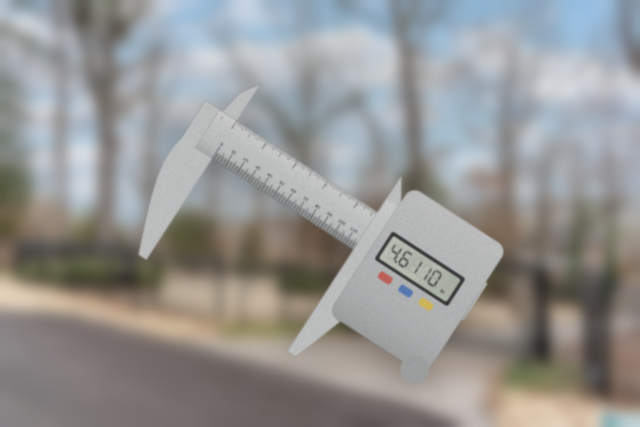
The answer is 4.6110 in
